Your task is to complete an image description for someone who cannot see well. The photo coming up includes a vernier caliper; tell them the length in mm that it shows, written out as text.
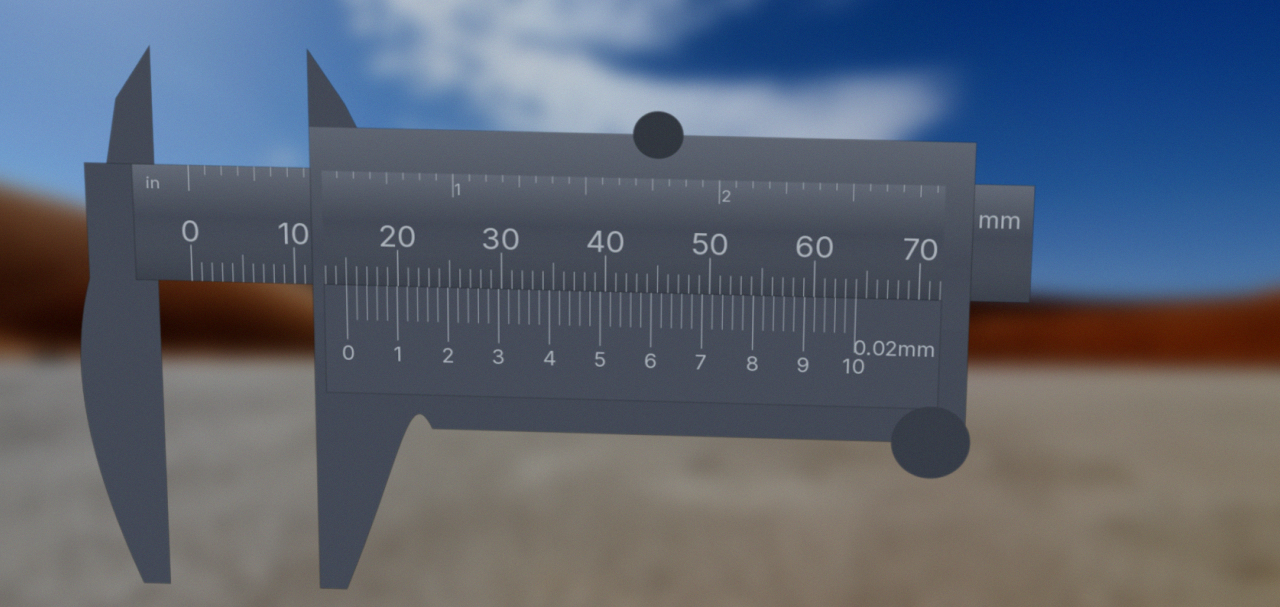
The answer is 15.0 mm
